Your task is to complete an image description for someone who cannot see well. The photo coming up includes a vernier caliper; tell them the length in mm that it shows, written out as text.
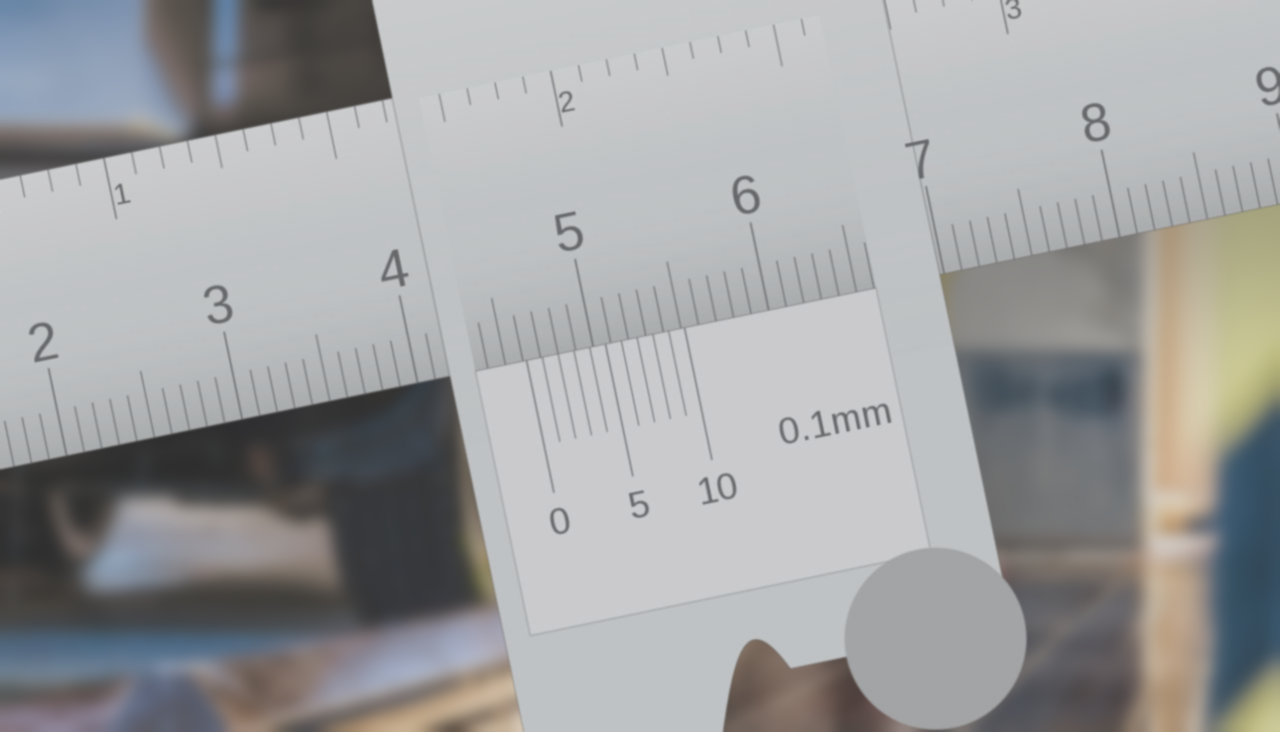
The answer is 46.2 mm
